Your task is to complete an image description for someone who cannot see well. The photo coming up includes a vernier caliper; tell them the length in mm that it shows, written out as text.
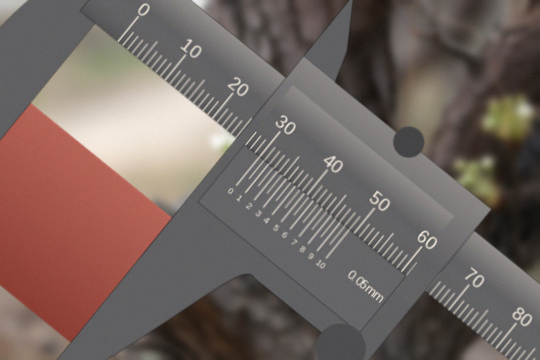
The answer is 30.0 mm
